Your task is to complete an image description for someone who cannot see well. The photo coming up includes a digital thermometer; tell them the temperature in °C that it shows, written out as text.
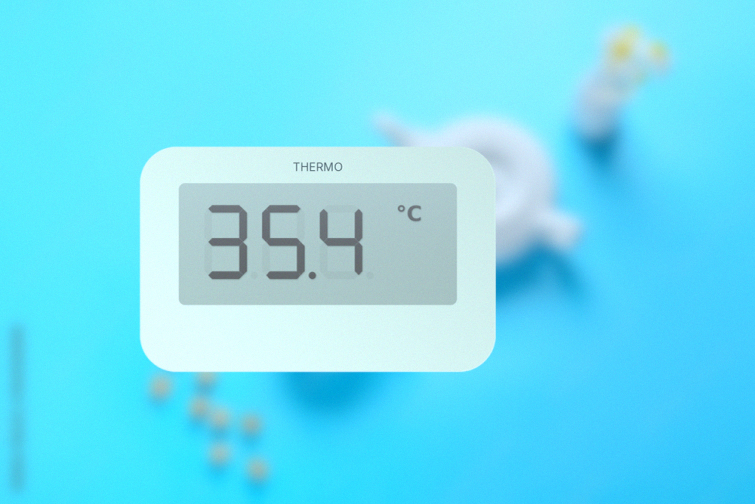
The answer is 35.4 °C
